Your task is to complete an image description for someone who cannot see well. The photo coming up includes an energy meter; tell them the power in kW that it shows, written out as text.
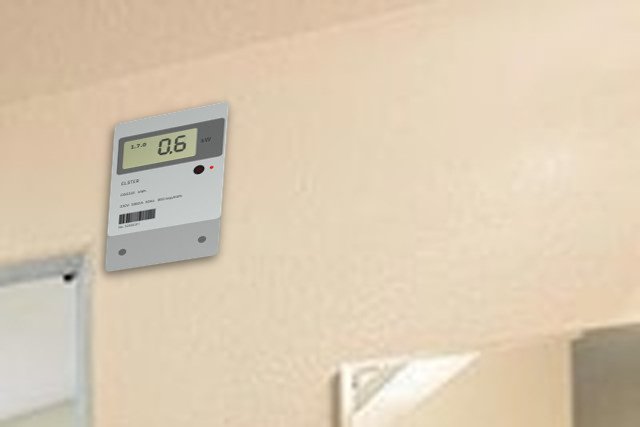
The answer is 0.6 kW
